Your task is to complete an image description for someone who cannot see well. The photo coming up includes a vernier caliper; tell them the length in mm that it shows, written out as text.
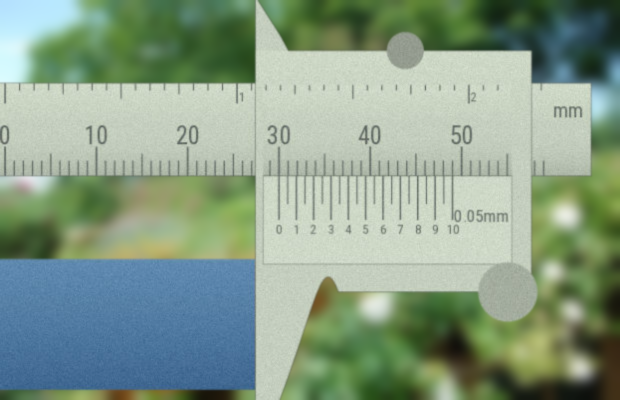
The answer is 30.0 mm
